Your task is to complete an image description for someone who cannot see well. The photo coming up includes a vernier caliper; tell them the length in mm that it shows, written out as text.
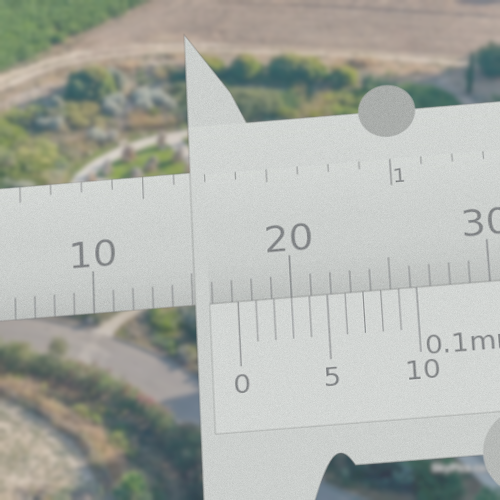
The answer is 17.3 mm
